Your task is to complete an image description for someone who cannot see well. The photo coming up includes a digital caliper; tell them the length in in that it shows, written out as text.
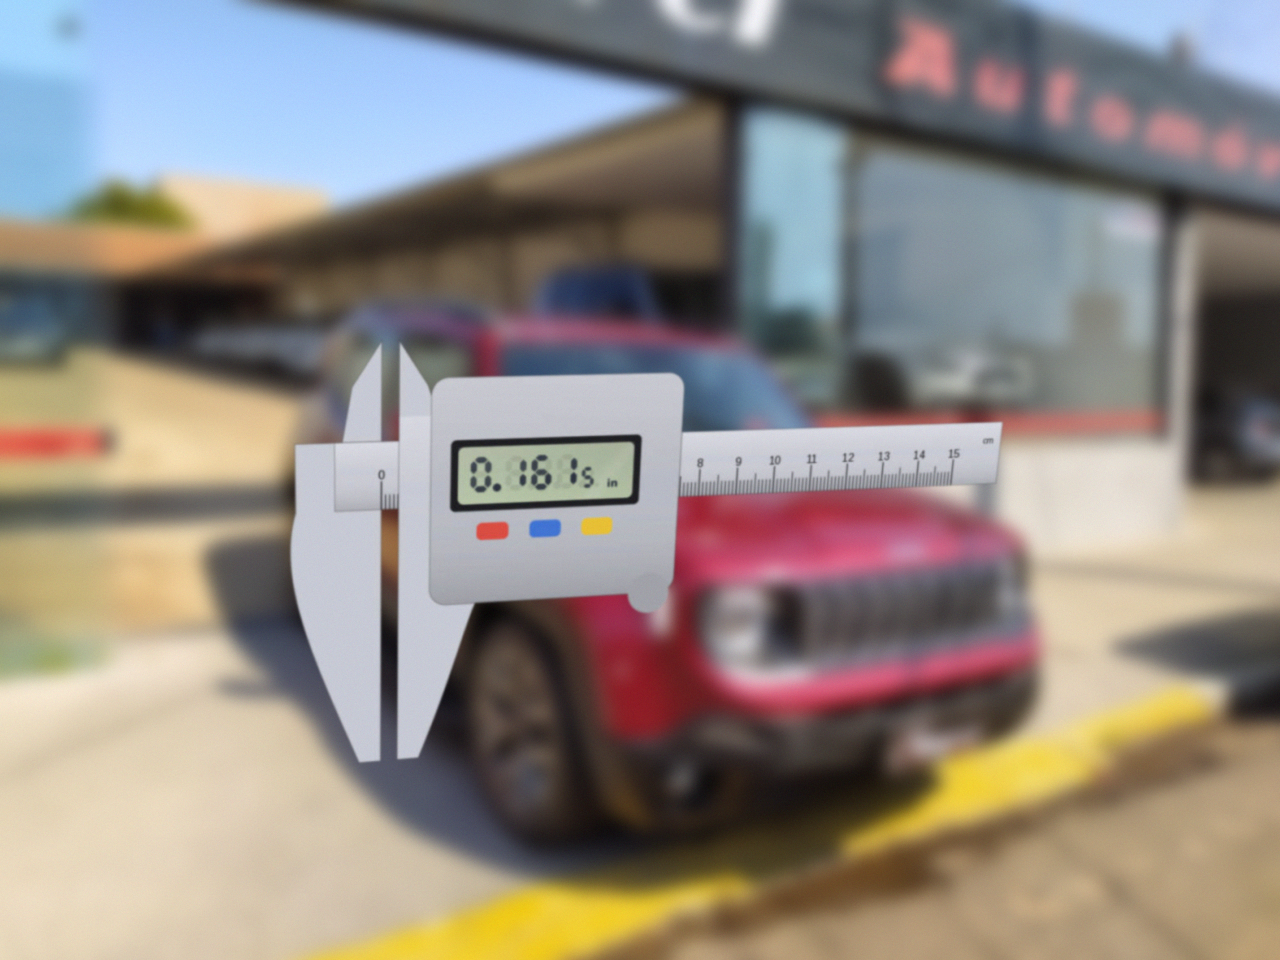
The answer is 0.1615 in
